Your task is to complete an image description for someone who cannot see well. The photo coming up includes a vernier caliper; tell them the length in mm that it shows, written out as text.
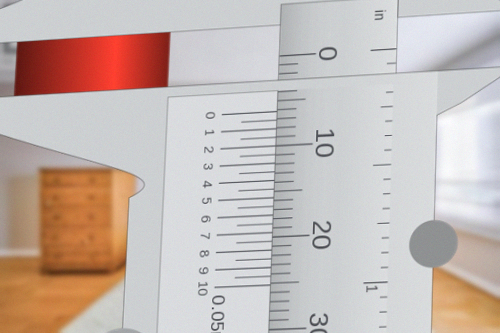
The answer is 6.2 mm
